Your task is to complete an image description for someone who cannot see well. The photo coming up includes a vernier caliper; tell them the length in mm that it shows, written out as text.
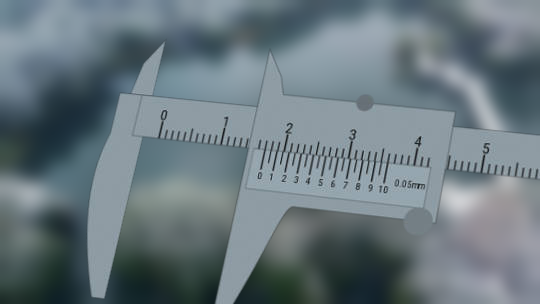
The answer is 17.0 mm
